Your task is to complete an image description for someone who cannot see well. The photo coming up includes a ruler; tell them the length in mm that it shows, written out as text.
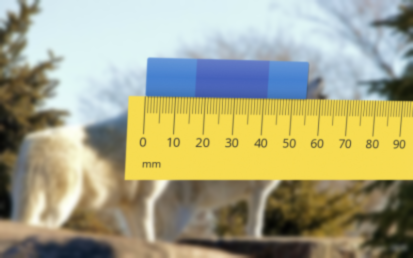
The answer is 55 mm
